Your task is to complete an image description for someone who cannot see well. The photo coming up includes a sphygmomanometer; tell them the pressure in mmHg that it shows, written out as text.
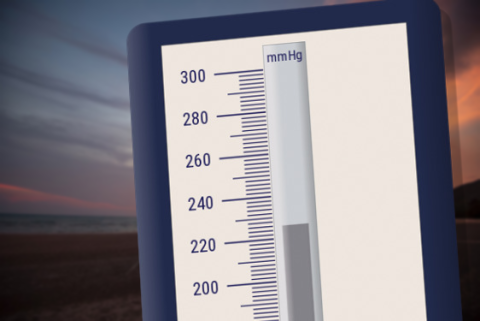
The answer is 226 mmHg
